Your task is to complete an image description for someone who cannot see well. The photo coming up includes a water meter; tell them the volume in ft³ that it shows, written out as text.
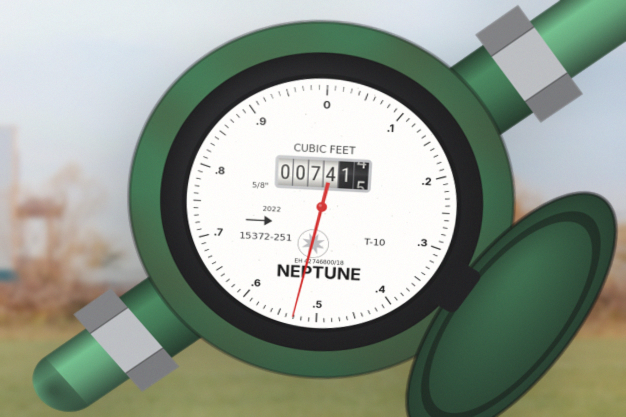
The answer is 7414.53 ft³
